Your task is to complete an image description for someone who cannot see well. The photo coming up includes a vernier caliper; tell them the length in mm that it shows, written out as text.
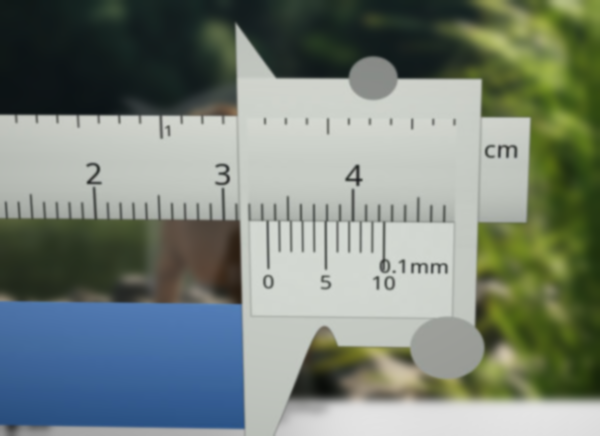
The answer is 33.4 mm
